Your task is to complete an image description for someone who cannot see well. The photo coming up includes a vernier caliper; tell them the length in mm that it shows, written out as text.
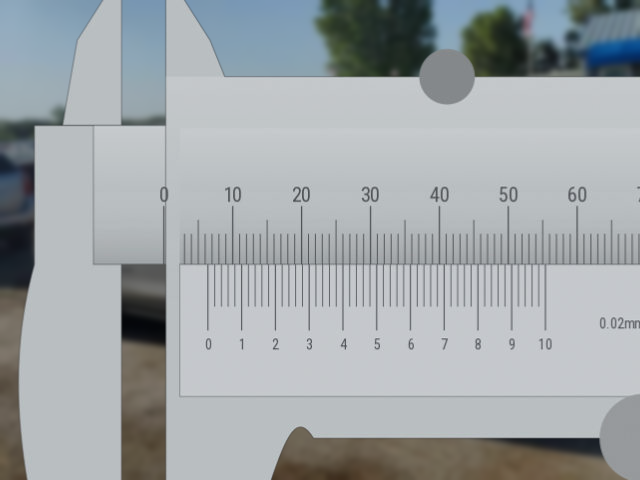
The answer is 6.4 mm
